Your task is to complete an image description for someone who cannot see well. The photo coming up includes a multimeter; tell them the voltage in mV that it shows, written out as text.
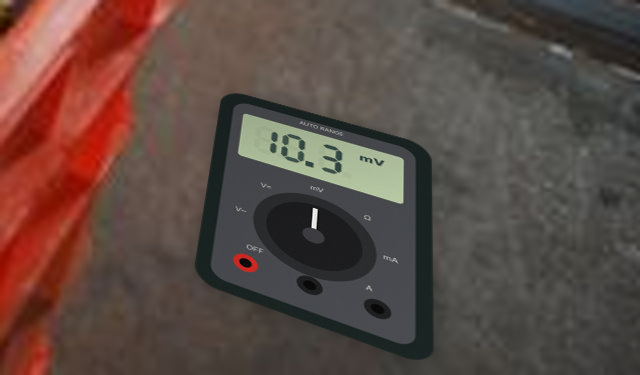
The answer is 10.3 mV
